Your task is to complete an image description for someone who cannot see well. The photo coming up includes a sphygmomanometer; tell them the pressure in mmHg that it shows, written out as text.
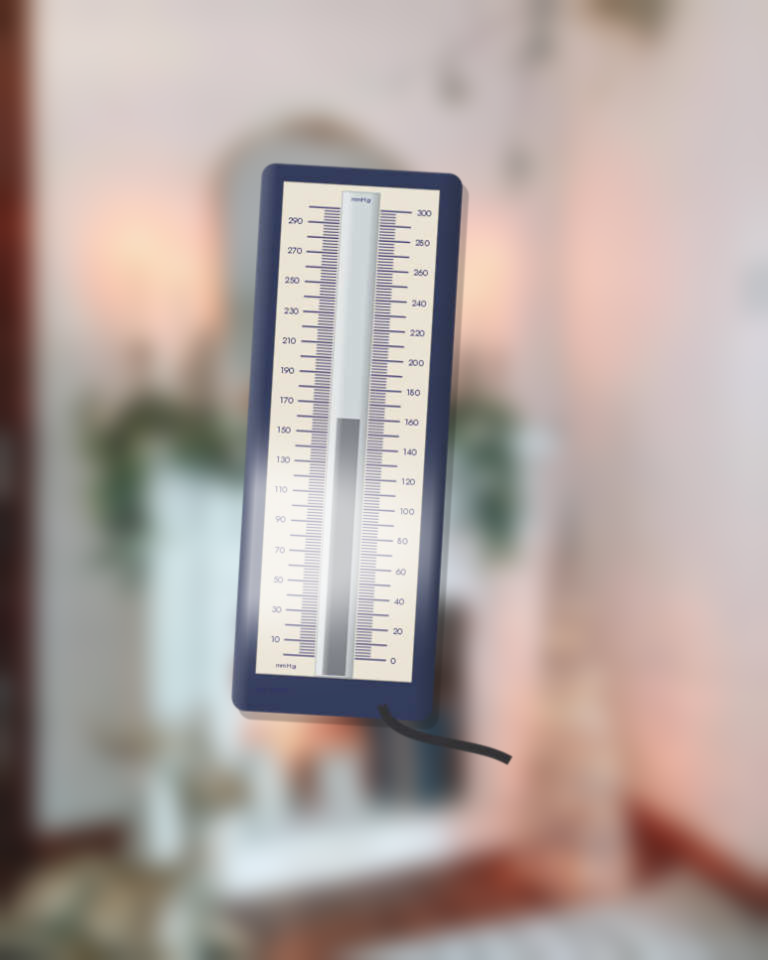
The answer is 160 mmHg
